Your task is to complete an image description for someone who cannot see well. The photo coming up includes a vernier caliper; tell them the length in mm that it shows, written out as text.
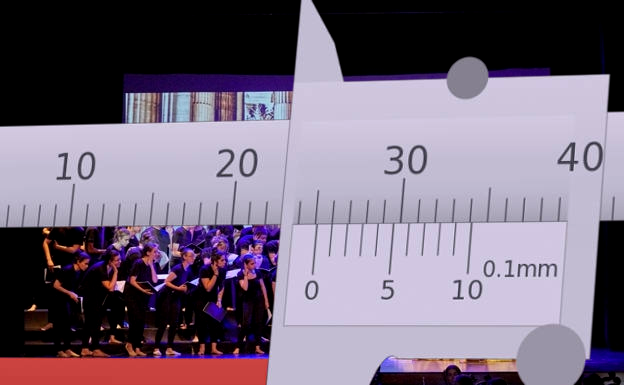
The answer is 25.1 mm
